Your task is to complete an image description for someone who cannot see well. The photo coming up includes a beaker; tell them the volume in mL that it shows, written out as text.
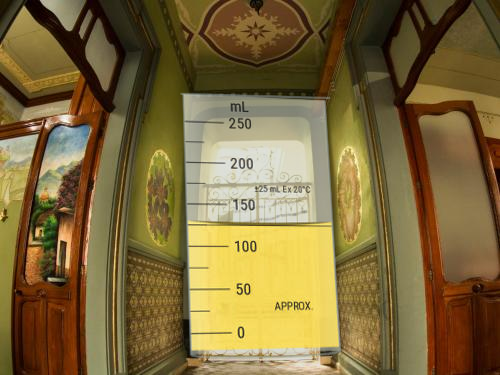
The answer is 125 mL
